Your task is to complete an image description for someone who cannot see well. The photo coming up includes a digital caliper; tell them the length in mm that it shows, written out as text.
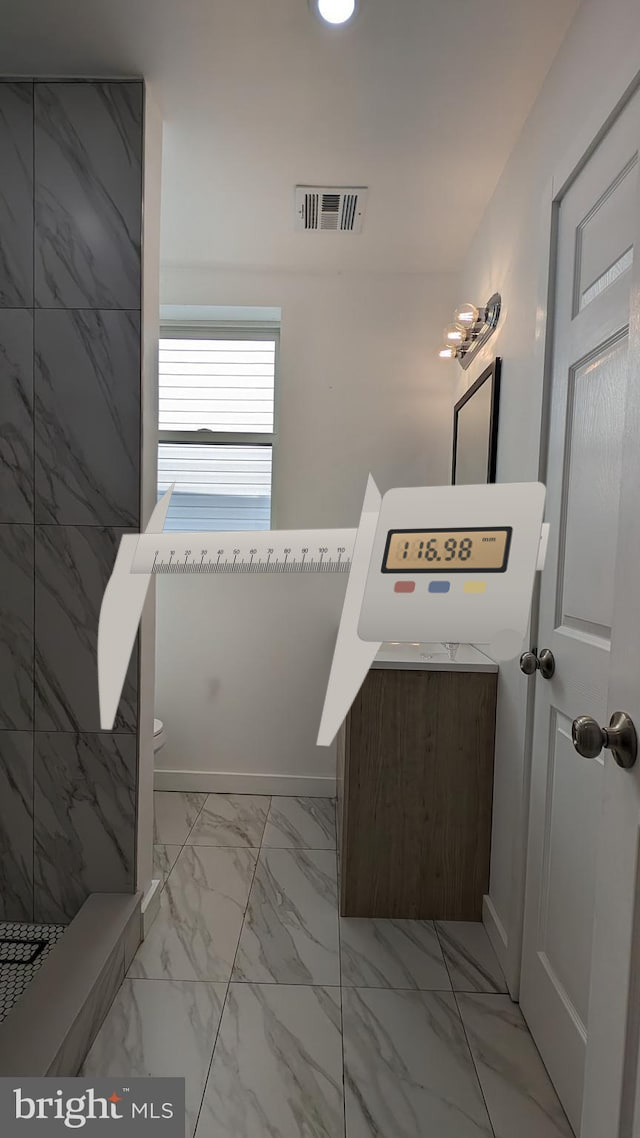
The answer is 116.98 mm
